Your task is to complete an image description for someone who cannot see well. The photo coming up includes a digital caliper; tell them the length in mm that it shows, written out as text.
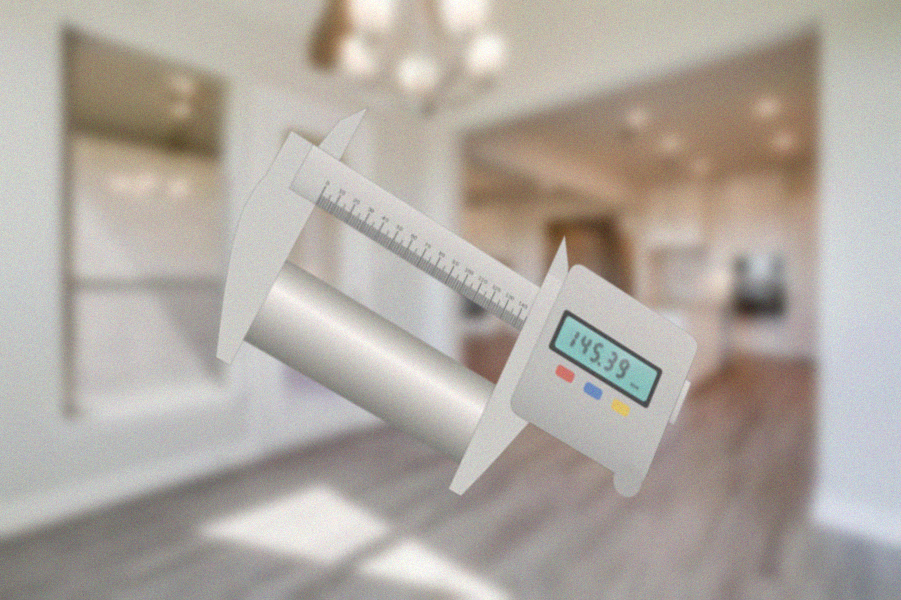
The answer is 145.39 mm
